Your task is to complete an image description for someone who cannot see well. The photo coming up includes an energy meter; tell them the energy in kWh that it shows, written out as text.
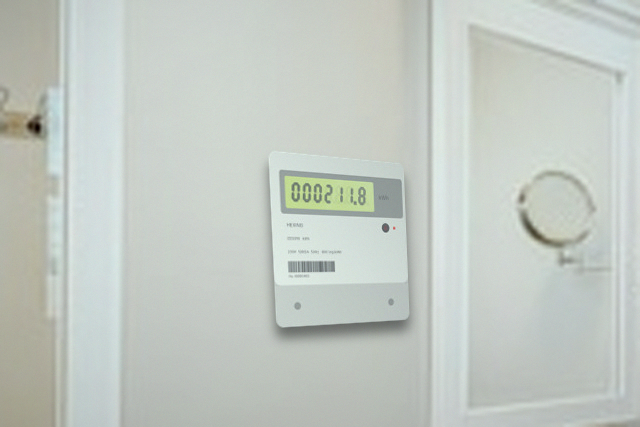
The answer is 211.8 kWh
